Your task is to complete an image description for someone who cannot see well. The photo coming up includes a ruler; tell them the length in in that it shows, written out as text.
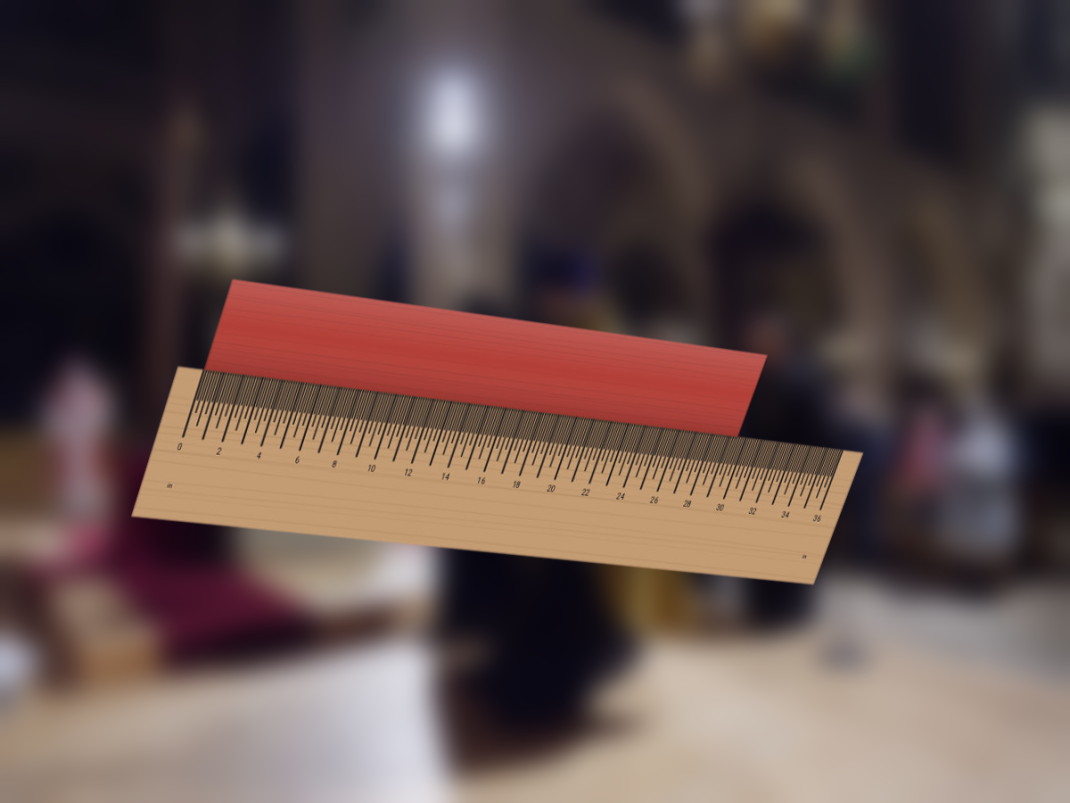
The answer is 29.5 in
